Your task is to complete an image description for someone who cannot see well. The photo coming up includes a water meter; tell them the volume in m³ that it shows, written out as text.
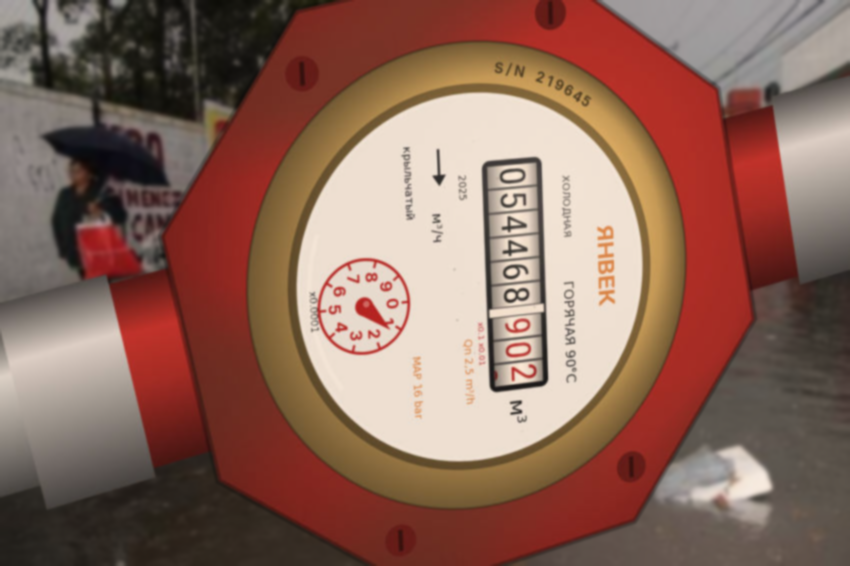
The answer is 54468.9021 m³
